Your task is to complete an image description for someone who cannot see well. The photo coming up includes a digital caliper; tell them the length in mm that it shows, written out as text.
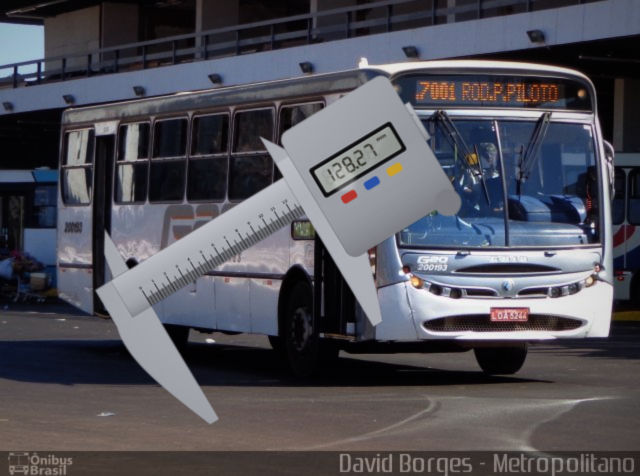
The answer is 128.27 mm
